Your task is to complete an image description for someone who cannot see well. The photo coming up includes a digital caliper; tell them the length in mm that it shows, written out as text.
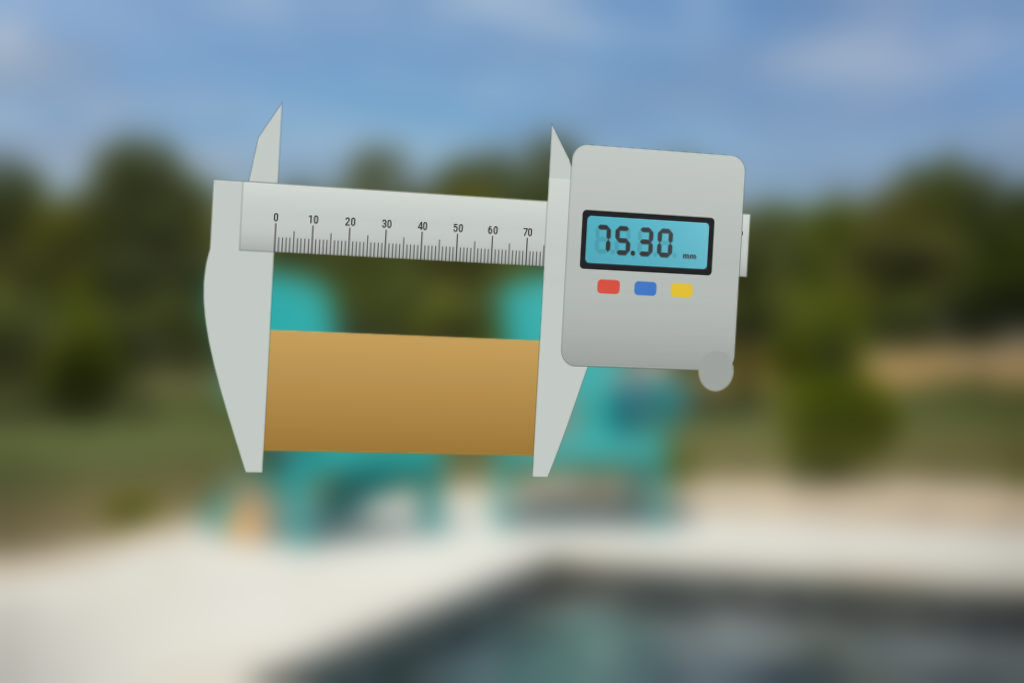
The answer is 75.30 mm
